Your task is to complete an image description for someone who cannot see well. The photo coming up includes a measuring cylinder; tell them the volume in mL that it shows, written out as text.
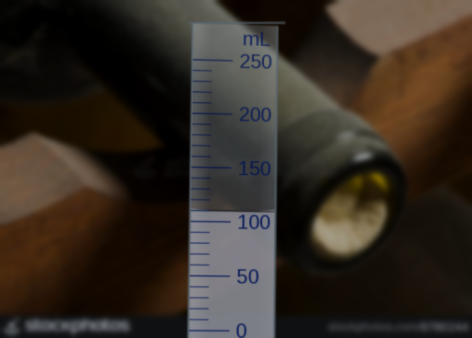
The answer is 110 mL
